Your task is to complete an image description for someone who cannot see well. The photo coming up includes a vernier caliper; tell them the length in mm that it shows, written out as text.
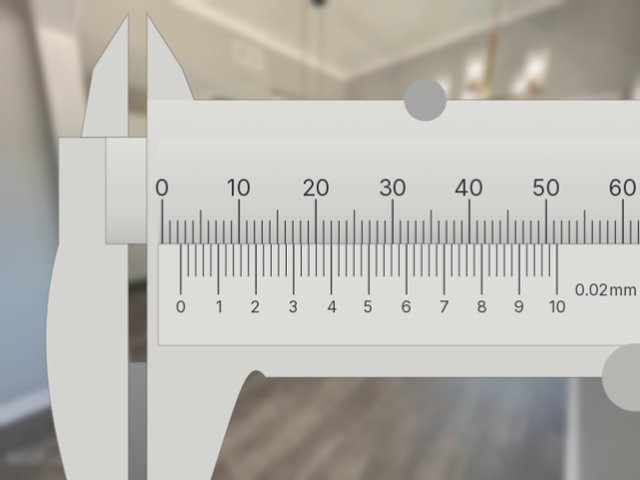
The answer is 2.4 mm
